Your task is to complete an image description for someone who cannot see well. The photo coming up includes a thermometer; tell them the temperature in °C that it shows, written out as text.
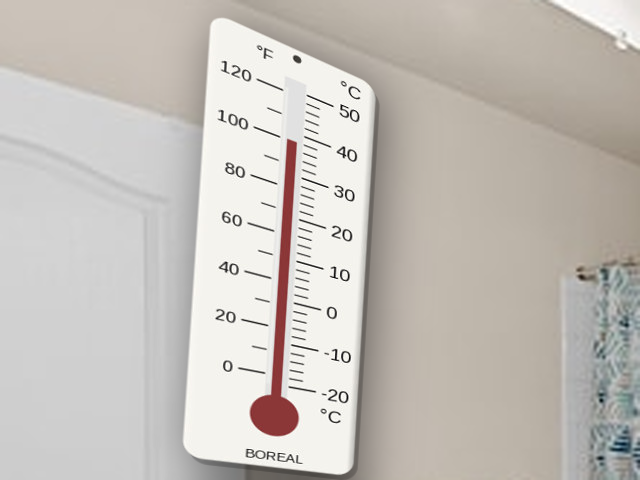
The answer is 38 °C
